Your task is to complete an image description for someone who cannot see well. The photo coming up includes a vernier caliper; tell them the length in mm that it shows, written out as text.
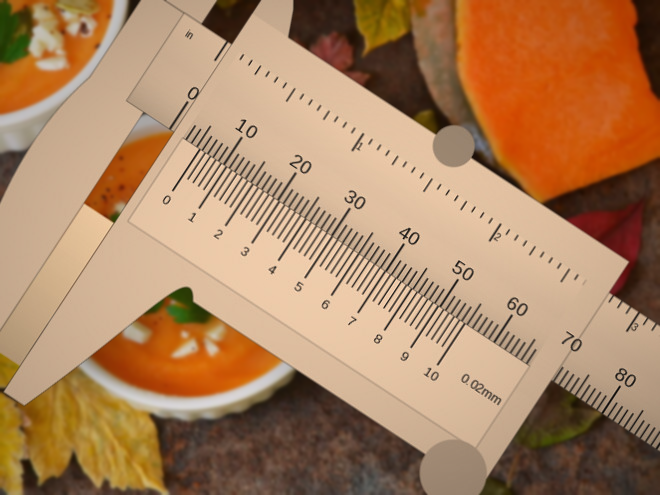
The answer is 5.6 mm
